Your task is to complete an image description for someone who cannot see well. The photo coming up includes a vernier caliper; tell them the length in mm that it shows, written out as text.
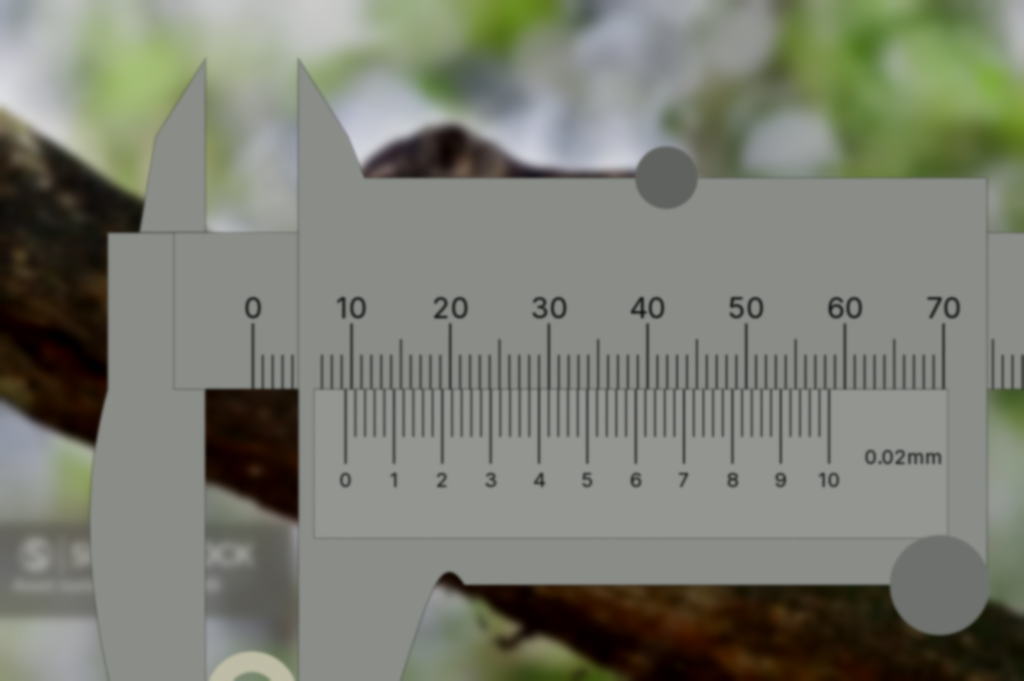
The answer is 9.4 mm
